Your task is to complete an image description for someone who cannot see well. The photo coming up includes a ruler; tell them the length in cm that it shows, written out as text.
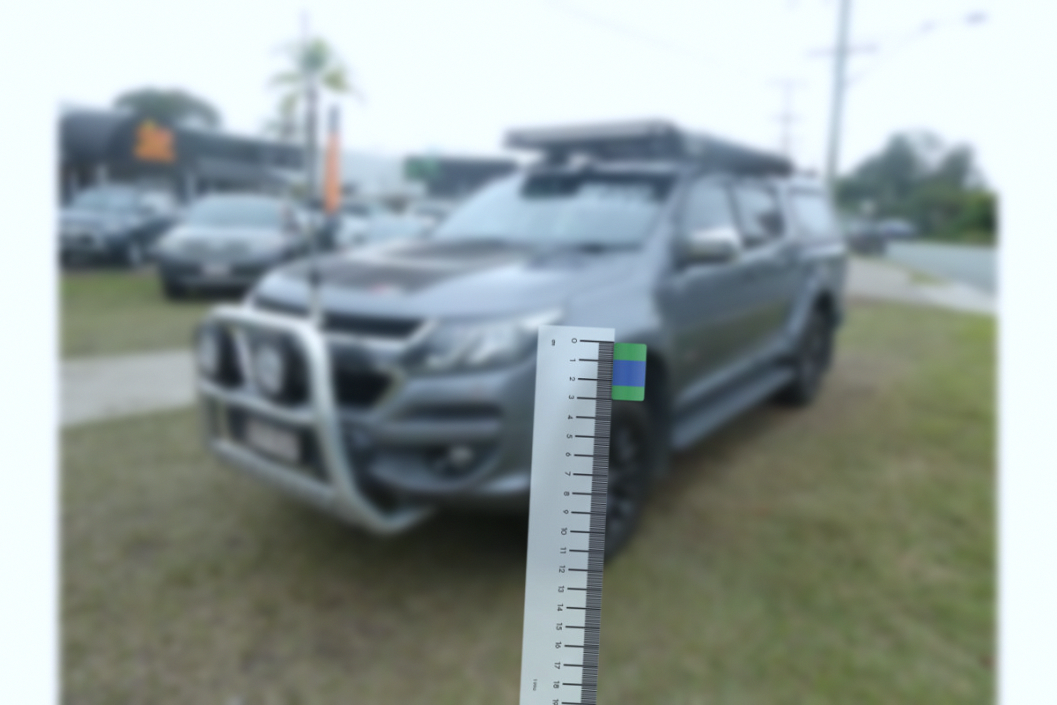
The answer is 3 cm
